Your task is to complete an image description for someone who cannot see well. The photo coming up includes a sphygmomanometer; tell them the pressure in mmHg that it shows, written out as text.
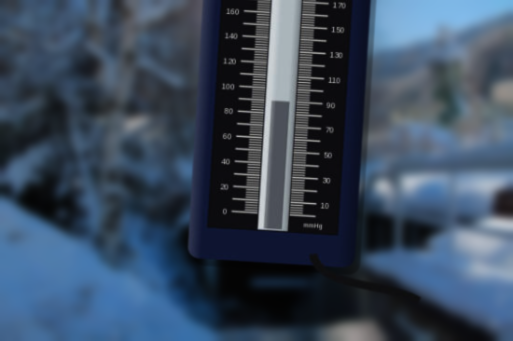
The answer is 90 mmHg
